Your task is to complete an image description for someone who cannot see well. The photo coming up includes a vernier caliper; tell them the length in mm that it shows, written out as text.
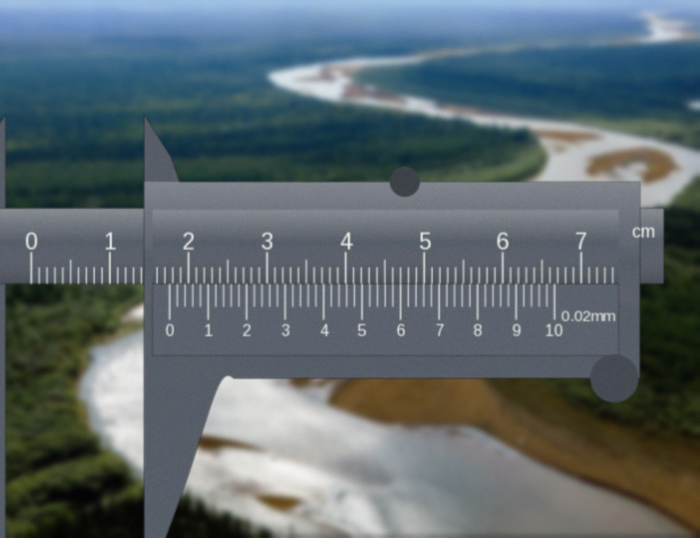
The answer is 17.6 mm
